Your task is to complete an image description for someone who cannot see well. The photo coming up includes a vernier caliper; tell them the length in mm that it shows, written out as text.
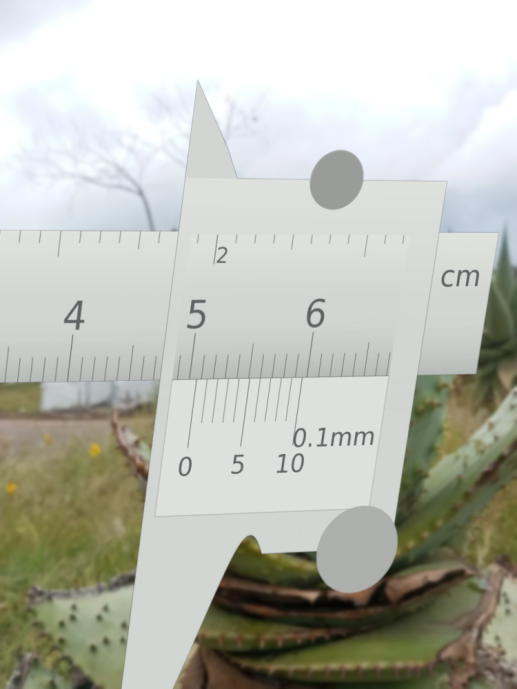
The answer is 50.6 mm
